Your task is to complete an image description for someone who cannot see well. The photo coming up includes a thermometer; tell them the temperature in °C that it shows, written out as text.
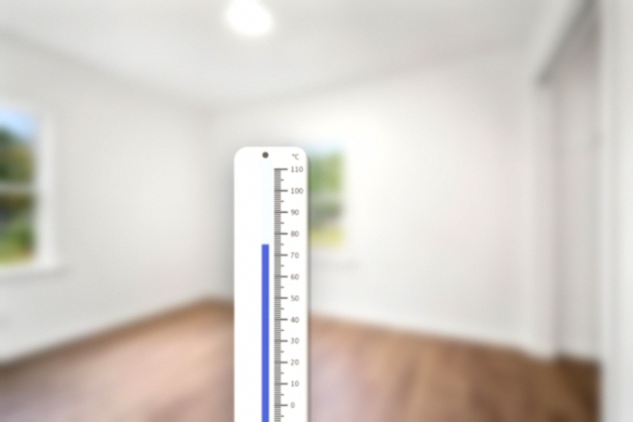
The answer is 75 °C
